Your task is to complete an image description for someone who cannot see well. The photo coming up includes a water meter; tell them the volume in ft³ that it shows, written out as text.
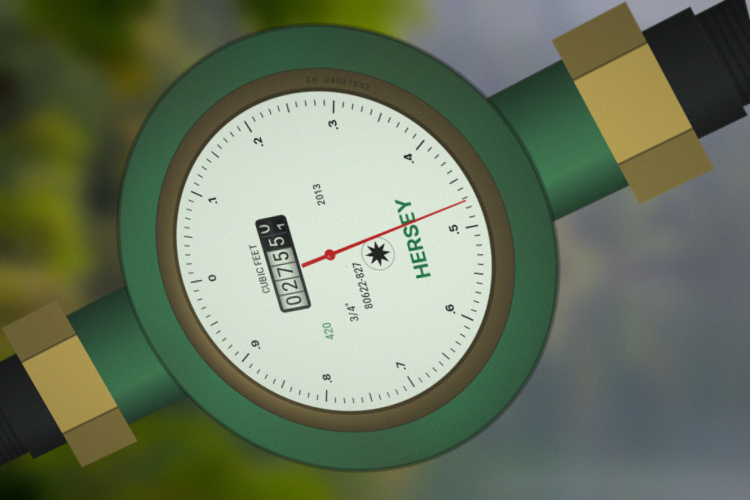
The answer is 27550.47 ft³
